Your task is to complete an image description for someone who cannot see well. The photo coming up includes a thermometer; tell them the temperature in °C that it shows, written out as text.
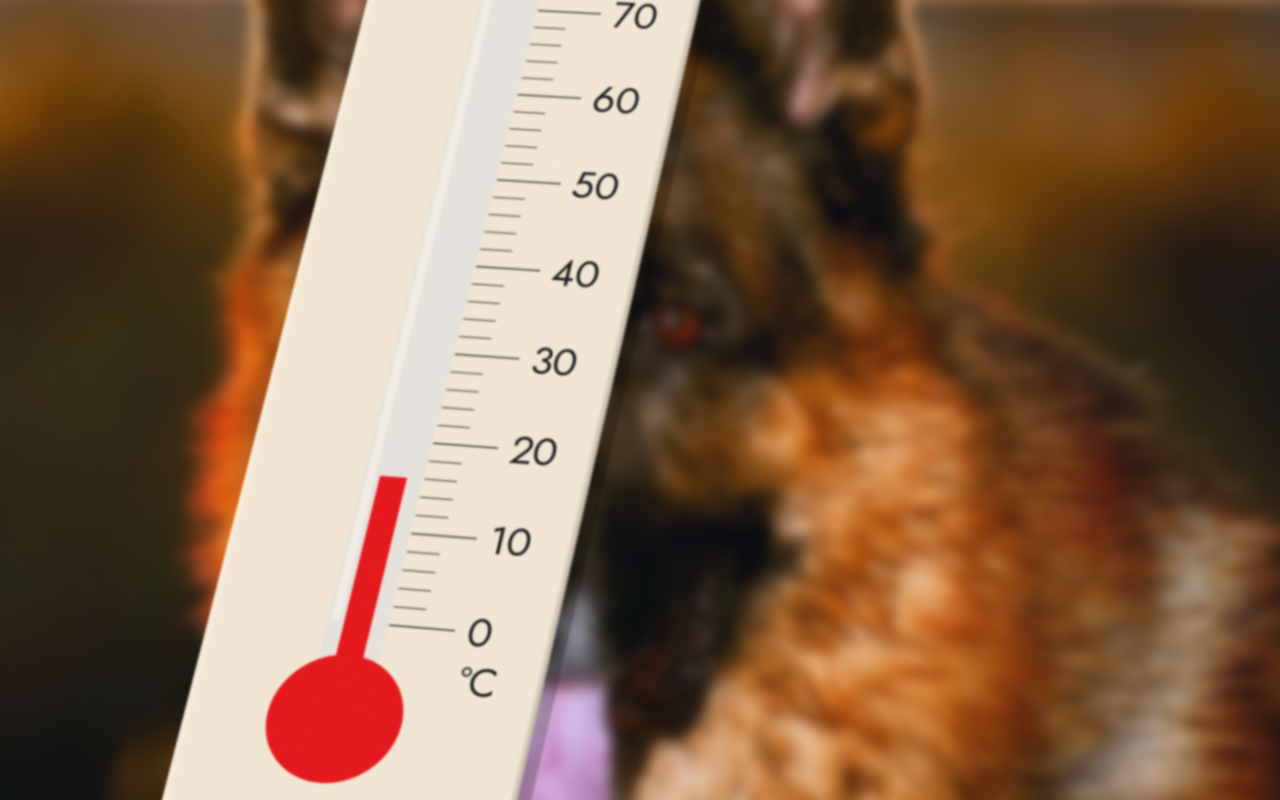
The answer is 16 °C
